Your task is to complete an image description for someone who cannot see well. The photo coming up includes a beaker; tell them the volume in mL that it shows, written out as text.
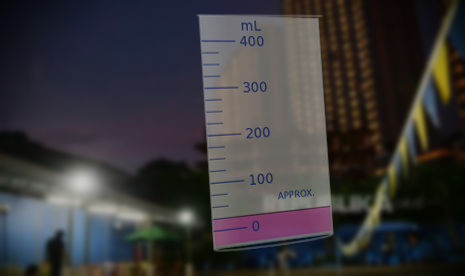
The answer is 25 mL
